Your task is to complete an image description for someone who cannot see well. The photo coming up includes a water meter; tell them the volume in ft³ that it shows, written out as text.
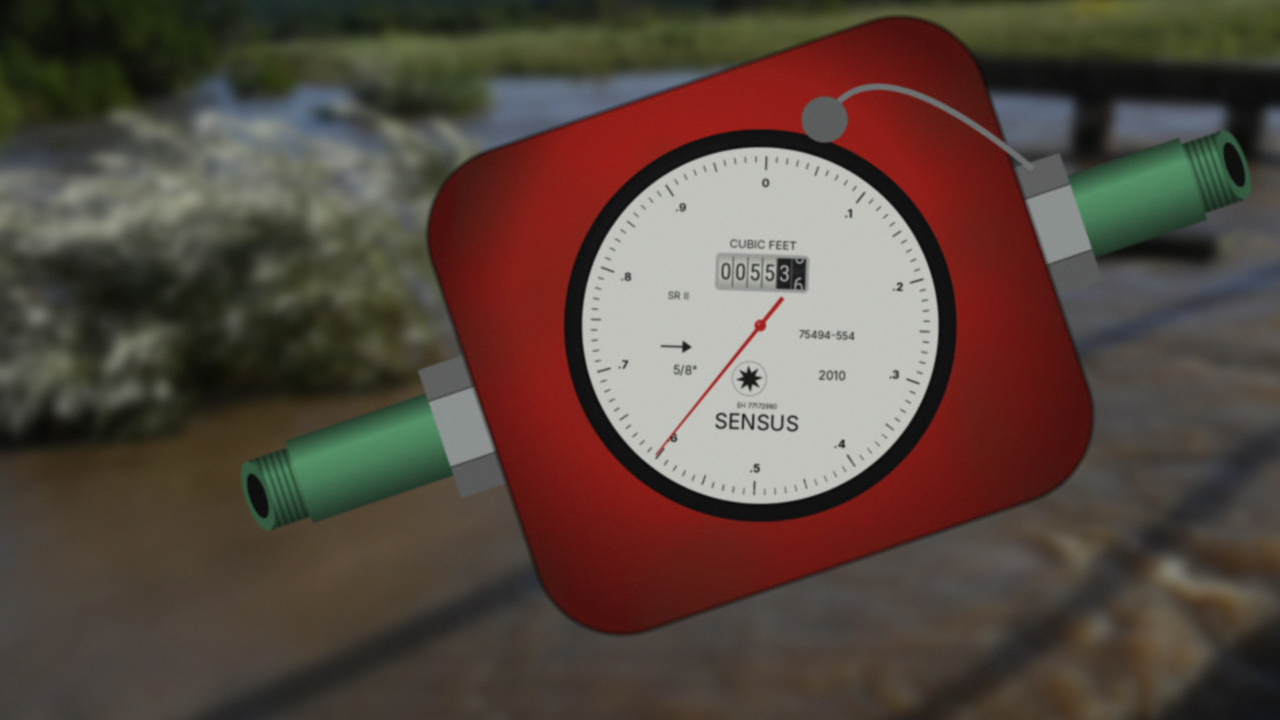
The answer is 5535.60 ft³
